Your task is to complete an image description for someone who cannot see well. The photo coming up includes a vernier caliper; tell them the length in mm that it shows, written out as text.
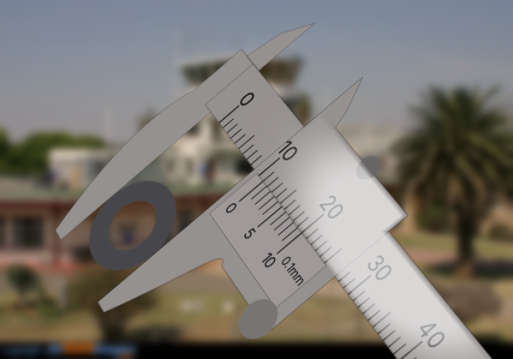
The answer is 11.0 mm
